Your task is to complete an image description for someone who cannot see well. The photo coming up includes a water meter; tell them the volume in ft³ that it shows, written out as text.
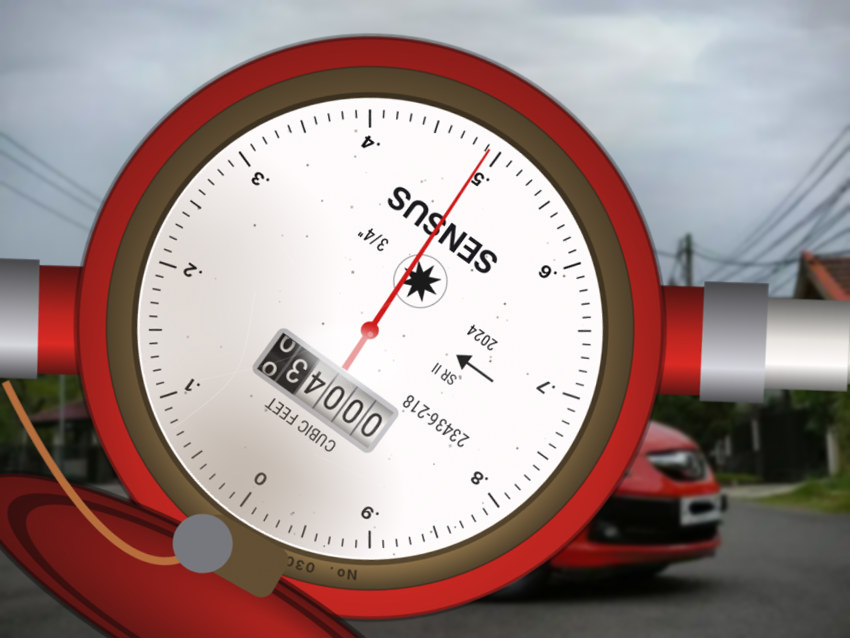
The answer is 438.49 ft³
